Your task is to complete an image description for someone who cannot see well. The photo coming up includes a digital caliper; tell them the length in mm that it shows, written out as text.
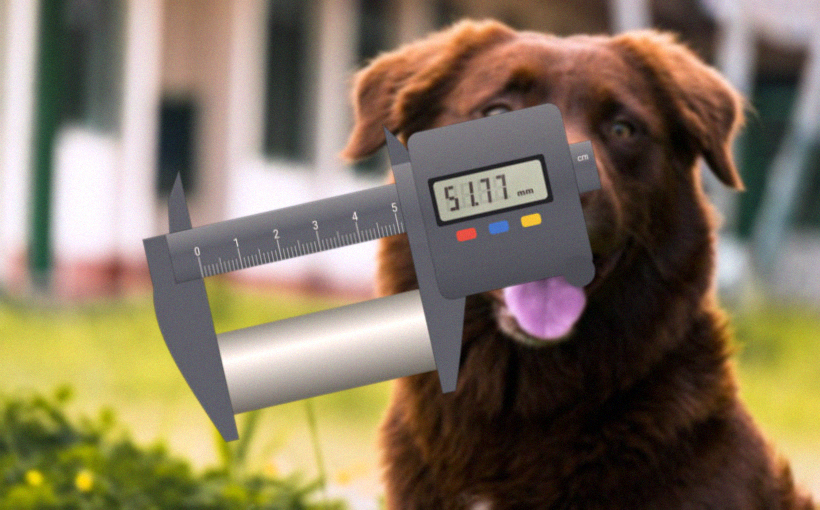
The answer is 51.77 mm
